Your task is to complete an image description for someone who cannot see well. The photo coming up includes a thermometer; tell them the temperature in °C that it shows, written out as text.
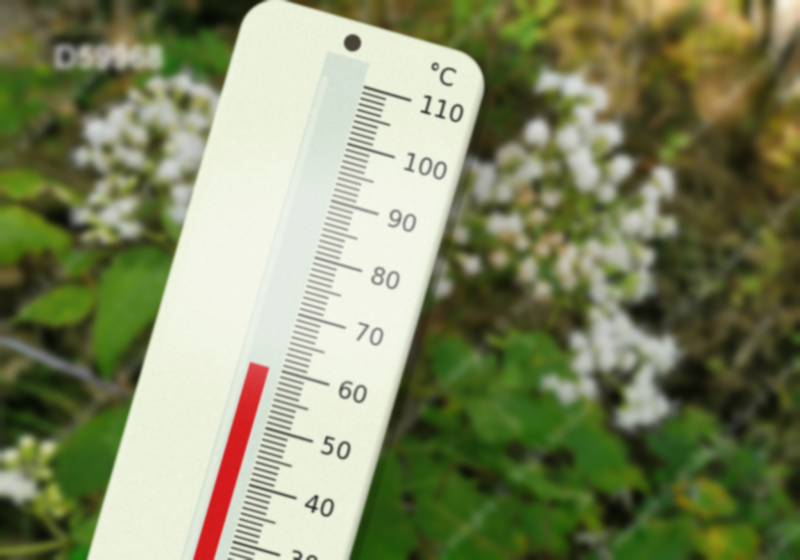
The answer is 60 °C
